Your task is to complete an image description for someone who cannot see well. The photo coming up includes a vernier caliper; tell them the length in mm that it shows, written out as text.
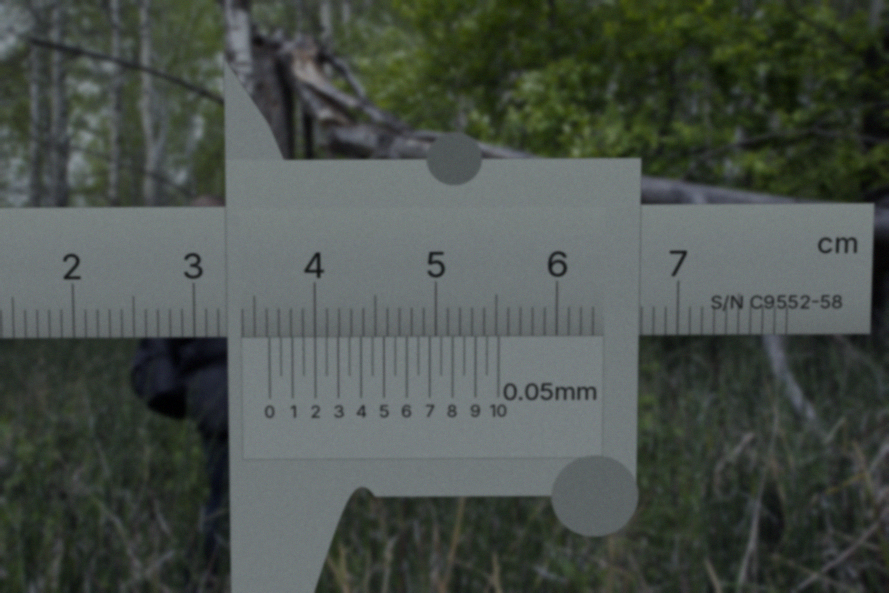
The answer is 36.2 mm
